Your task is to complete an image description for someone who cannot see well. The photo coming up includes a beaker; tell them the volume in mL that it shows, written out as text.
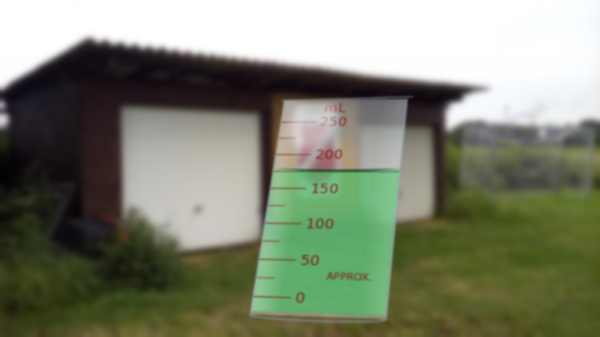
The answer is 175 mL
